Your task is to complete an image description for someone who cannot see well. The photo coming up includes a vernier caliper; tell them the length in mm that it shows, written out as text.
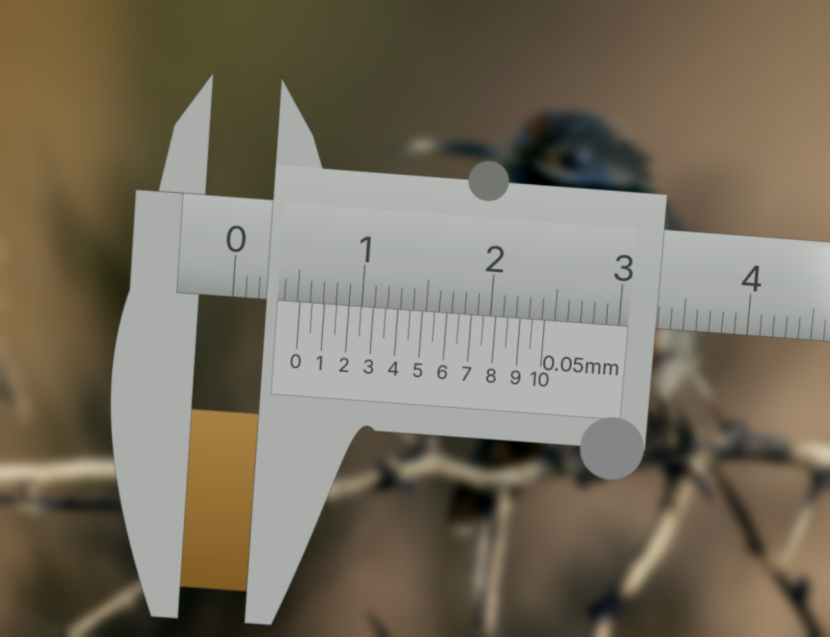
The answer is 5.2 mm
